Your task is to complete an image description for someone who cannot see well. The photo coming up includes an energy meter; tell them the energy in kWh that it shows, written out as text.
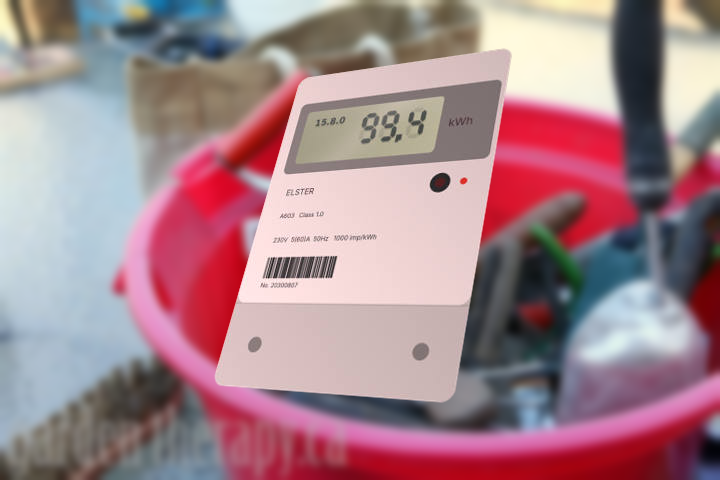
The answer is 99.4 kWh
